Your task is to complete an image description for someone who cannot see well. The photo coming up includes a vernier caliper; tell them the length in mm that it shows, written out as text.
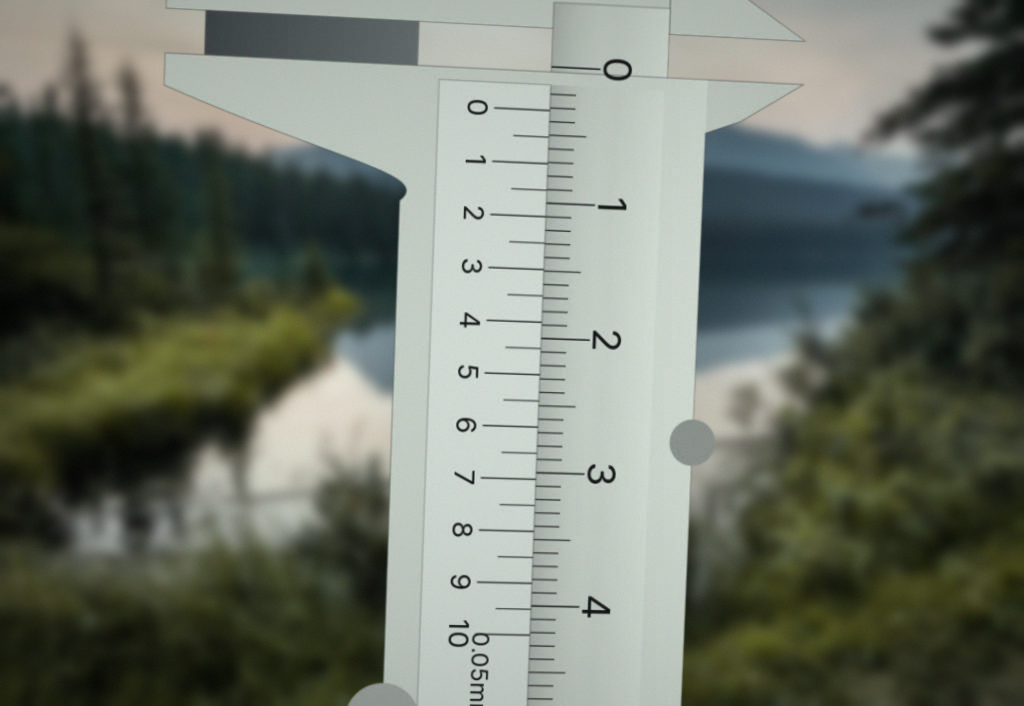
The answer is 3.2 mm
